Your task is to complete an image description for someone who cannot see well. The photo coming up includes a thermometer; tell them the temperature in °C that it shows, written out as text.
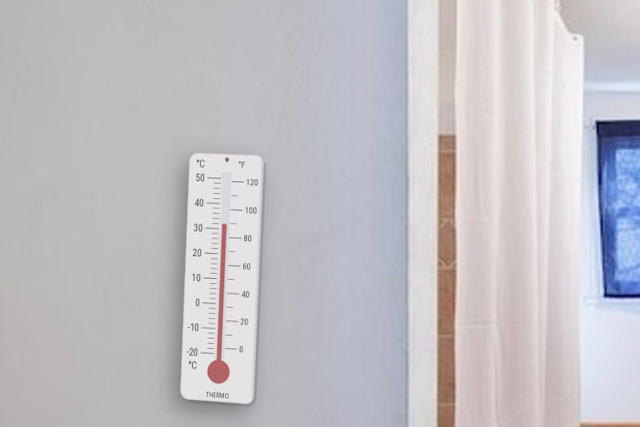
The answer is 32 °C
